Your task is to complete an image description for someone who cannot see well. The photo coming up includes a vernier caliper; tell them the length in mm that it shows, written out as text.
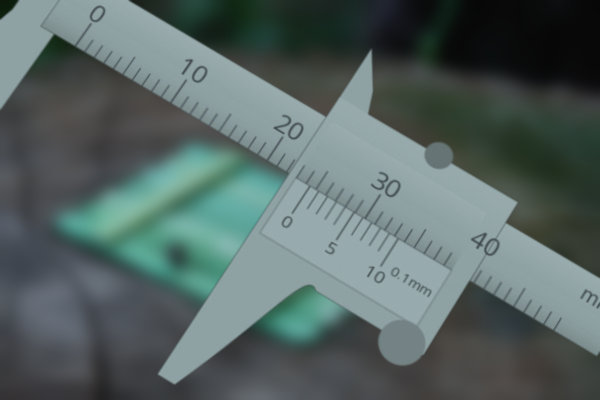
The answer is 24.4 mm
